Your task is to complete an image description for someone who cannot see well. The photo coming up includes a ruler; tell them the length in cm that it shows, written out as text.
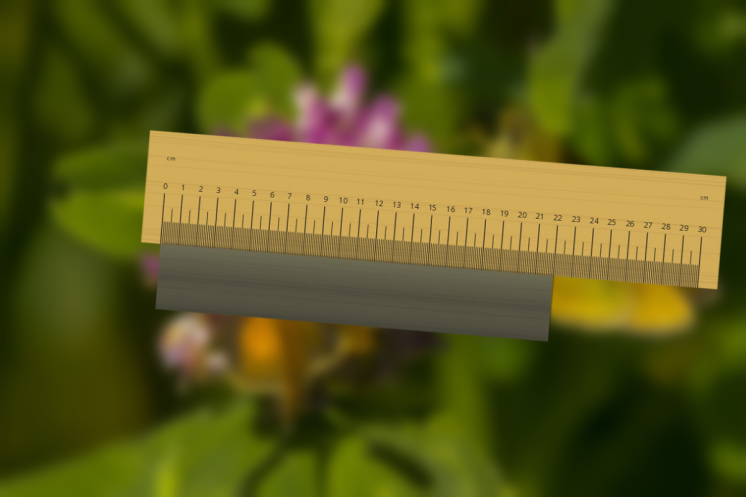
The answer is 22 cm
